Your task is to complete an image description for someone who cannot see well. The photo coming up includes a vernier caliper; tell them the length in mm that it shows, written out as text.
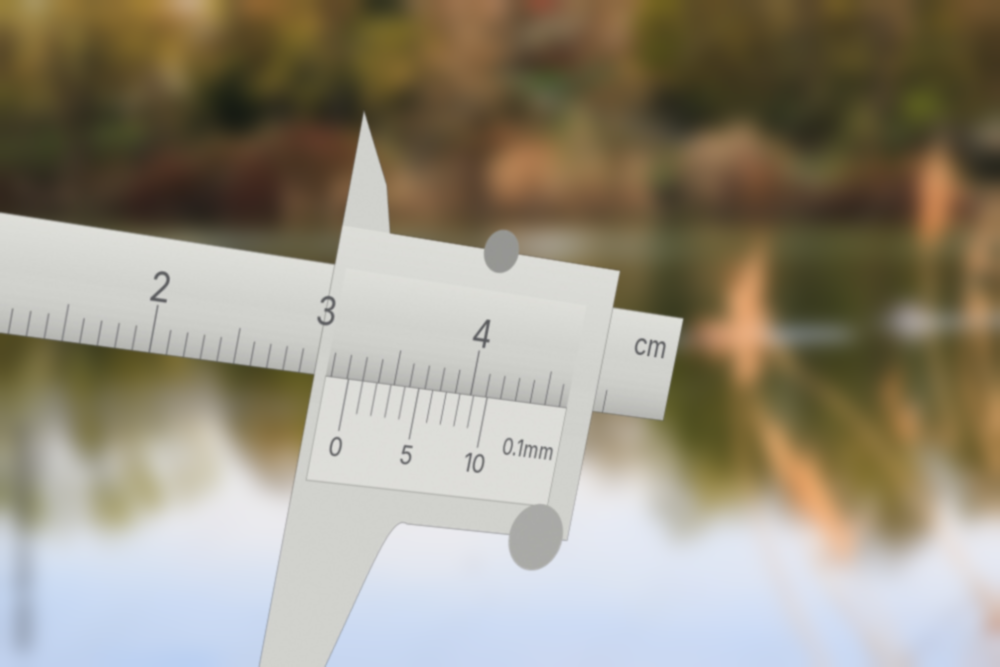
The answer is 32.1 mm
